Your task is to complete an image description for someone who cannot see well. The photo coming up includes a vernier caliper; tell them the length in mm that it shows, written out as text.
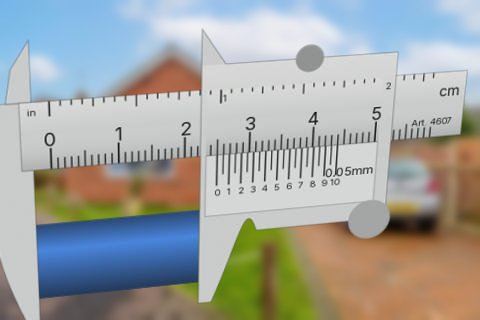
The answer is 25.0 mm
